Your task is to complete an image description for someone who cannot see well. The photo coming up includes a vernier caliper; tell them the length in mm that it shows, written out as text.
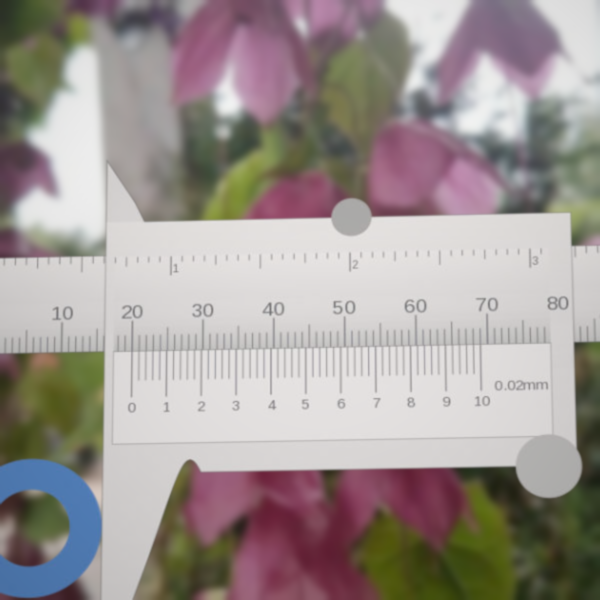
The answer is 20.0 mm
